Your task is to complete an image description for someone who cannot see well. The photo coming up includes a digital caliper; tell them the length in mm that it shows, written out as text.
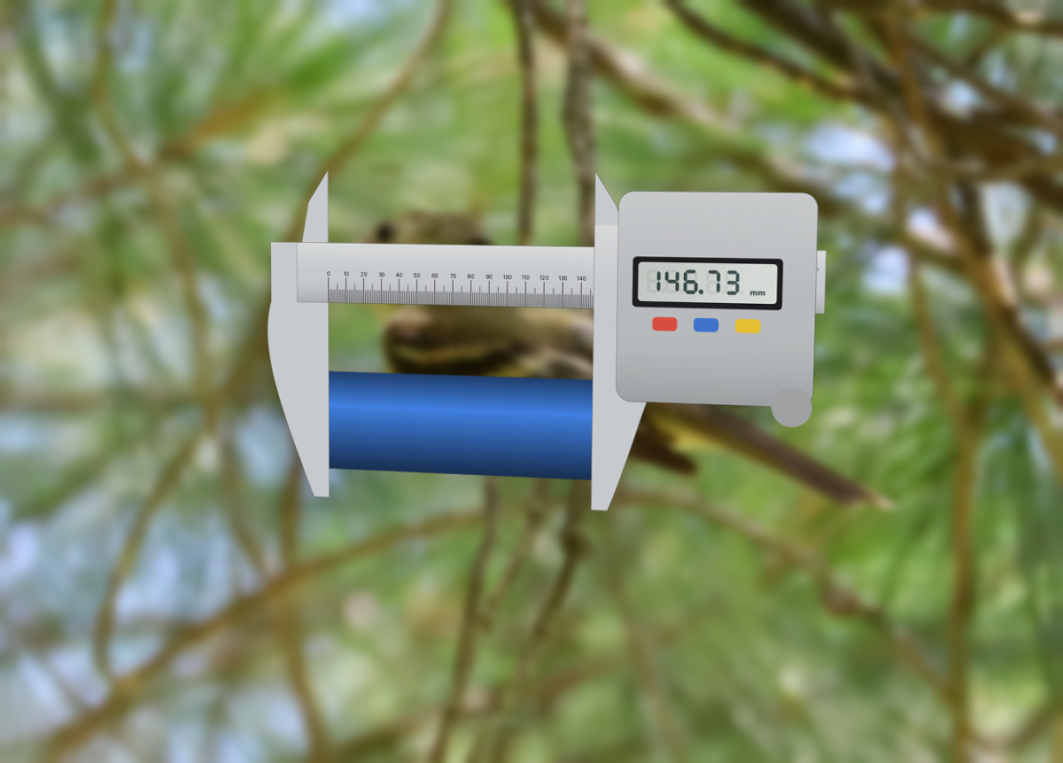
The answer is 146.73 mm
